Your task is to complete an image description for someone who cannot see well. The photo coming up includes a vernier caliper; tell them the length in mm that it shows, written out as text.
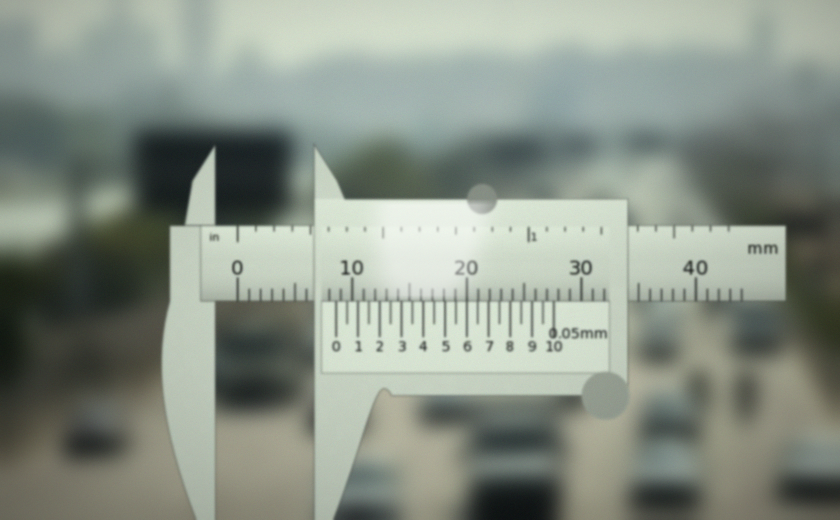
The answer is 8.6 mm
